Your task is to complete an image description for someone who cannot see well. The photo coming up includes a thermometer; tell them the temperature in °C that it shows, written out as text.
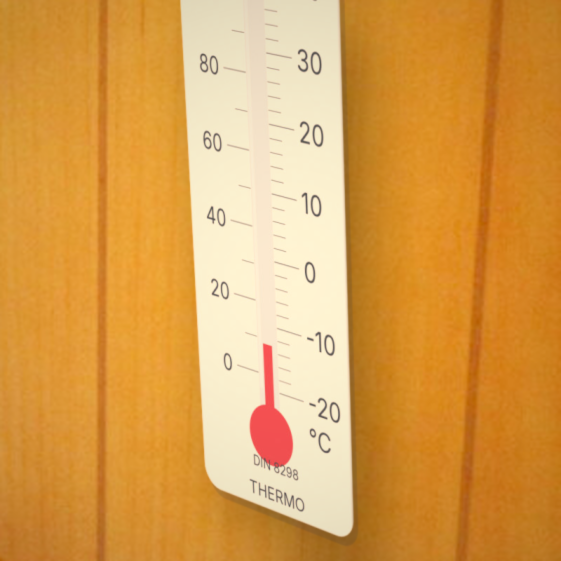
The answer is -13 °C
